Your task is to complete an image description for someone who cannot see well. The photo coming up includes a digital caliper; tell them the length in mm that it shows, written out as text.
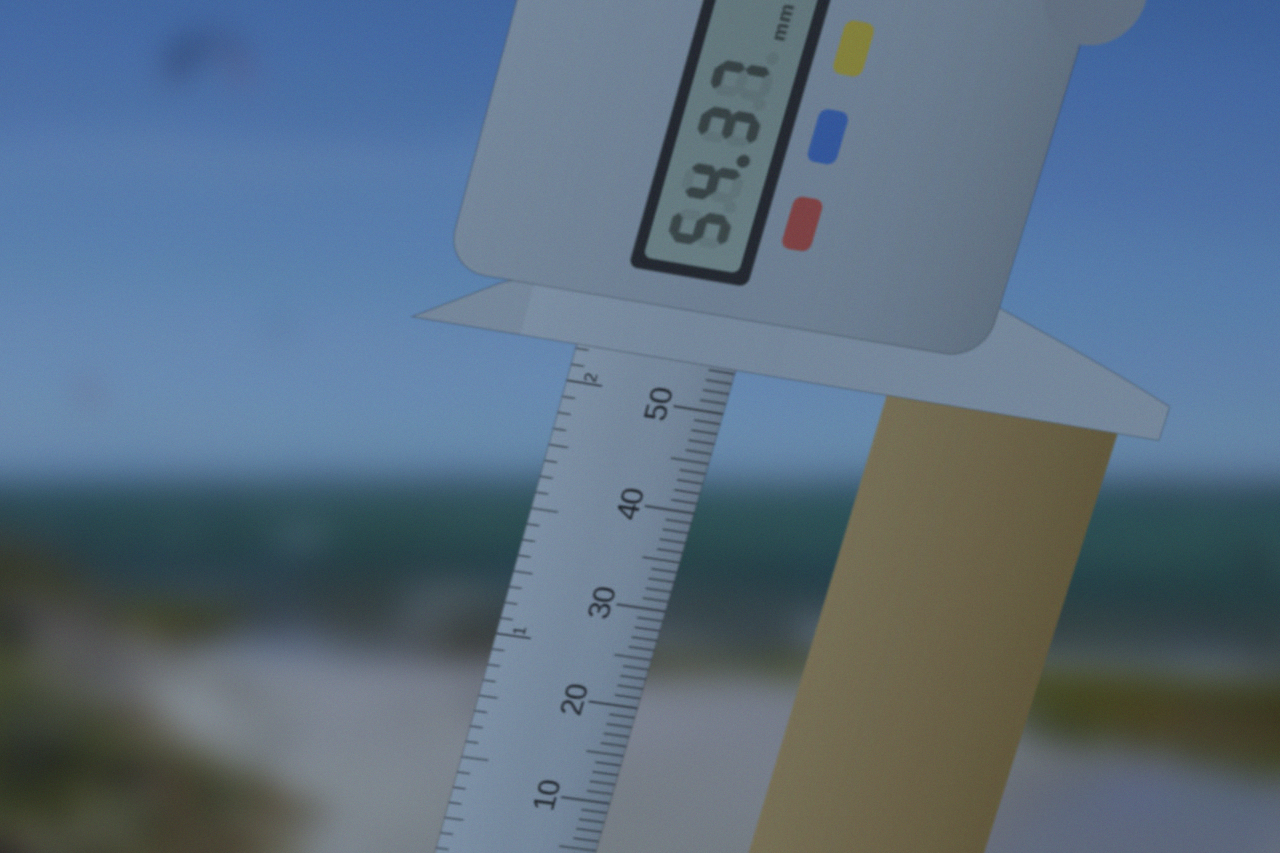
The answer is 54.37 mm
